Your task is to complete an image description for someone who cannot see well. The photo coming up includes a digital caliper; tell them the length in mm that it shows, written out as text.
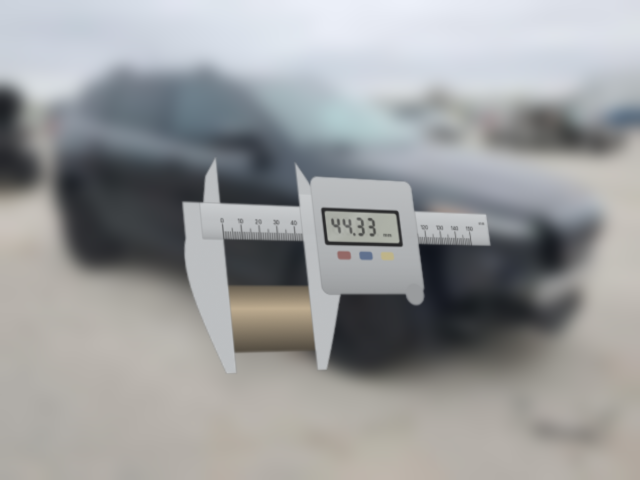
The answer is 44.33 mm
